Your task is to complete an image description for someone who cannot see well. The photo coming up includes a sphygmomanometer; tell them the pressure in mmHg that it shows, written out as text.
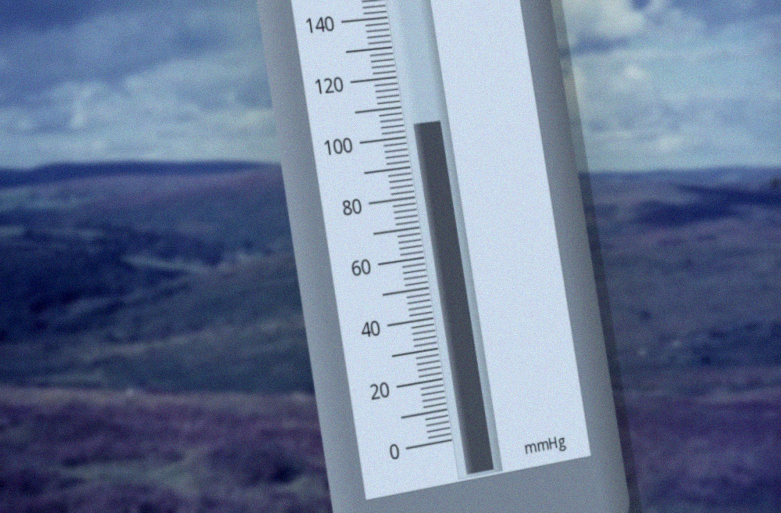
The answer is 104 mmHg
